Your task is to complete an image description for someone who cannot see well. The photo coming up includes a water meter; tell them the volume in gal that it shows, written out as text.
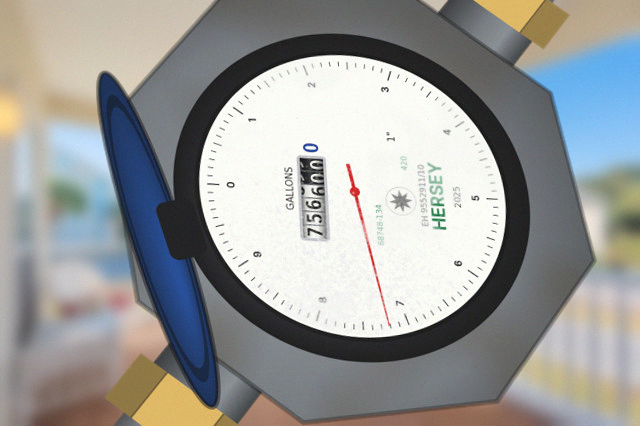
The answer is 7565997.2 gal
